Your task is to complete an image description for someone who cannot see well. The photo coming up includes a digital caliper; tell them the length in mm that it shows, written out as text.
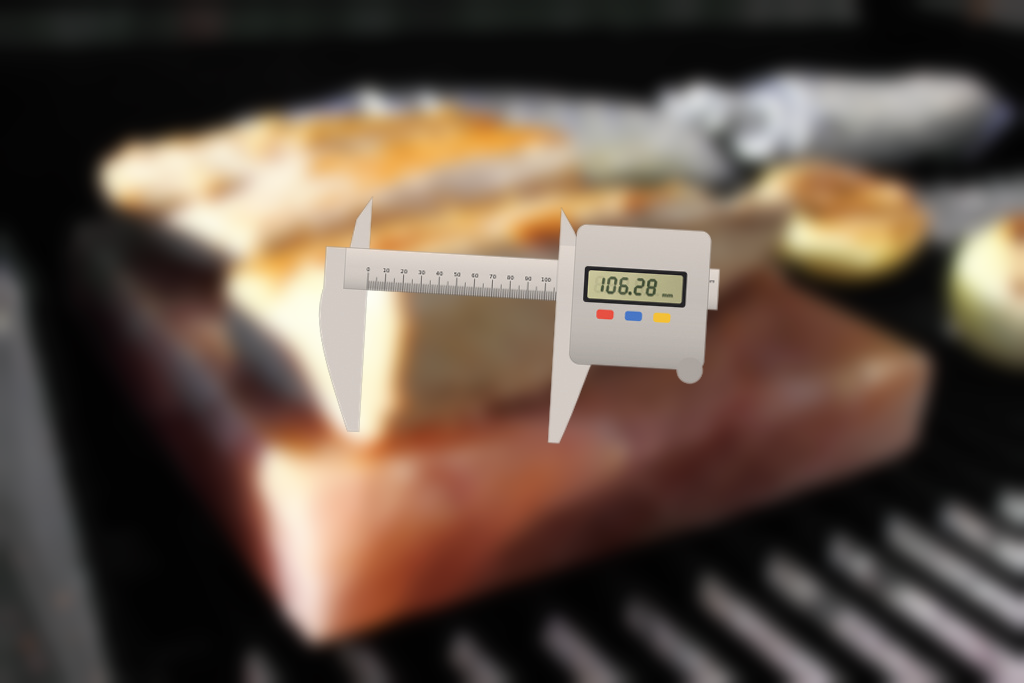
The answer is 106.28 mm
